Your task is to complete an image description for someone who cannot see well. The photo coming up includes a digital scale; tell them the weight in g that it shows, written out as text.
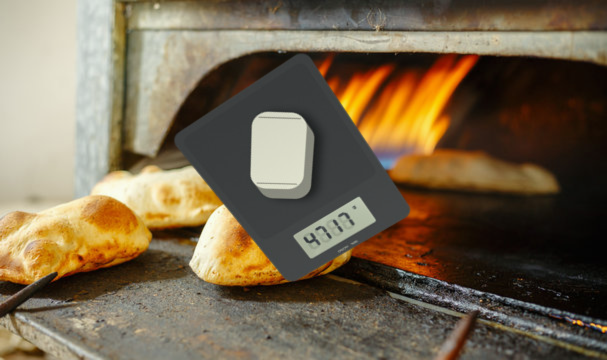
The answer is 4717 g
